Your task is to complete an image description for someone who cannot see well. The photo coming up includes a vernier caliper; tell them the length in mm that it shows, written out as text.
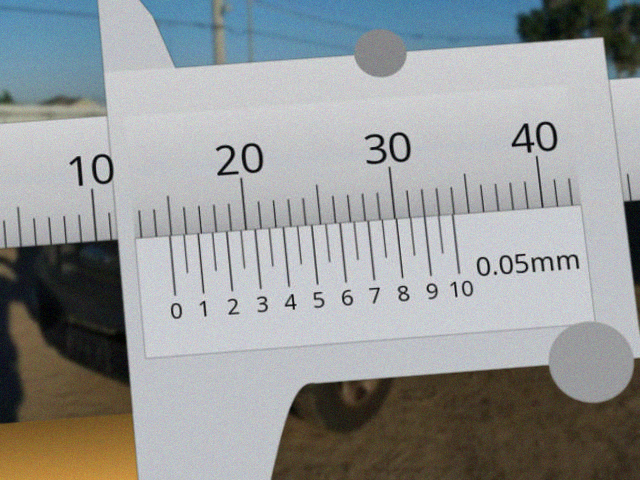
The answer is 14.9 mm
